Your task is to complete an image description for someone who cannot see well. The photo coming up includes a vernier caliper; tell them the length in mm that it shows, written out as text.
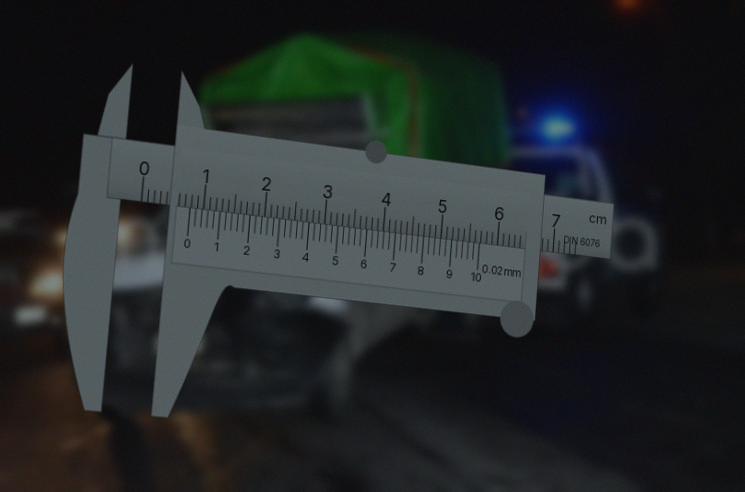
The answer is 7.8 mm
